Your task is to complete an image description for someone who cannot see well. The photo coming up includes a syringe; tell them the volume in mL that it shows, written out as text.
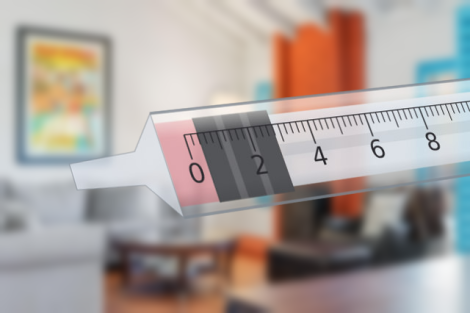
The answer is 0.4 mL
